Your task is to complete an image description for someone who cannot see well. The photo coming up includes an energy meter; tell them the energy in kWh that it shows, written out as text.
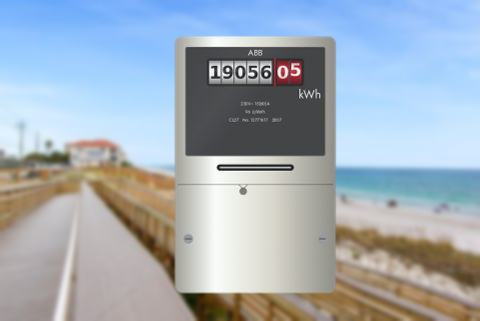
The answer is 19056.05 kWh
